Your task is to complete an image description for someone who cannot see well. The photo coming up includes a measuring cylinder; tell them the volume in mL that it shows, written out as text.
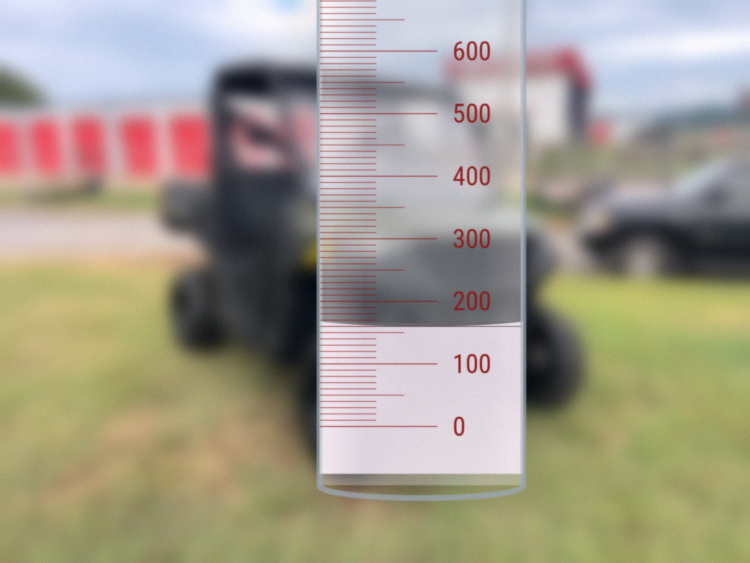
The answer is 160 mL
